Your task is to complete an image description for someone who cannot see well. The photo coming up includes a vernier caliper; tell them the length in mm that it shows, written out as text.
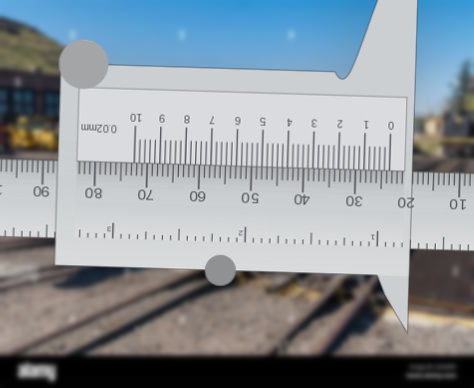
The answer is 23.5 mm
